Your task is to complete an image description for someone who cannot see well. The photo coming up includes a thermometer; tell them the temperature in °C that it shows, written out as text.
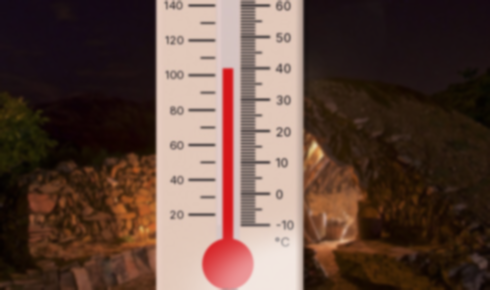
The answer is 40 °C
